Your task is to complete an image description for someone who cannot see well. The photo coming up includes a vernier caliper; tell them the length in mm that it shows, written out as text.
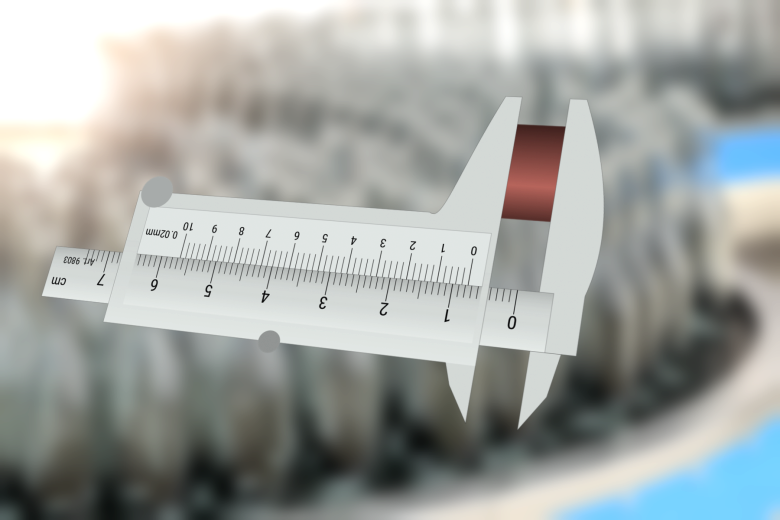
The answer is 7.6 mm
